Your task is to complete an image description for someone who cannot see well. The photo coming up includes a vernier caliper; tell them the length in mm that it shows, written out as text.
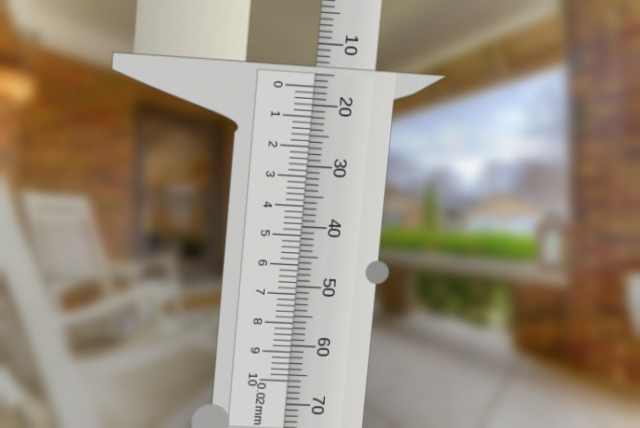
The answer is 17.0 mm
